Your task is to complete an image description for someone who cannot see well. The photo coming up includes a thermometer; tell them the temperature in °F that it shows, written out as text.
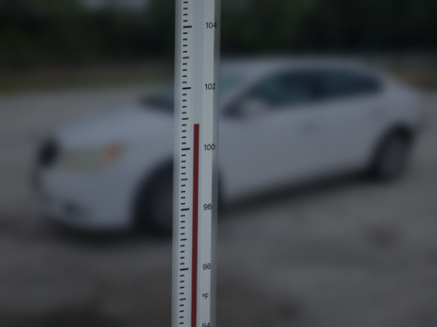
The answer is 100.8 °F
